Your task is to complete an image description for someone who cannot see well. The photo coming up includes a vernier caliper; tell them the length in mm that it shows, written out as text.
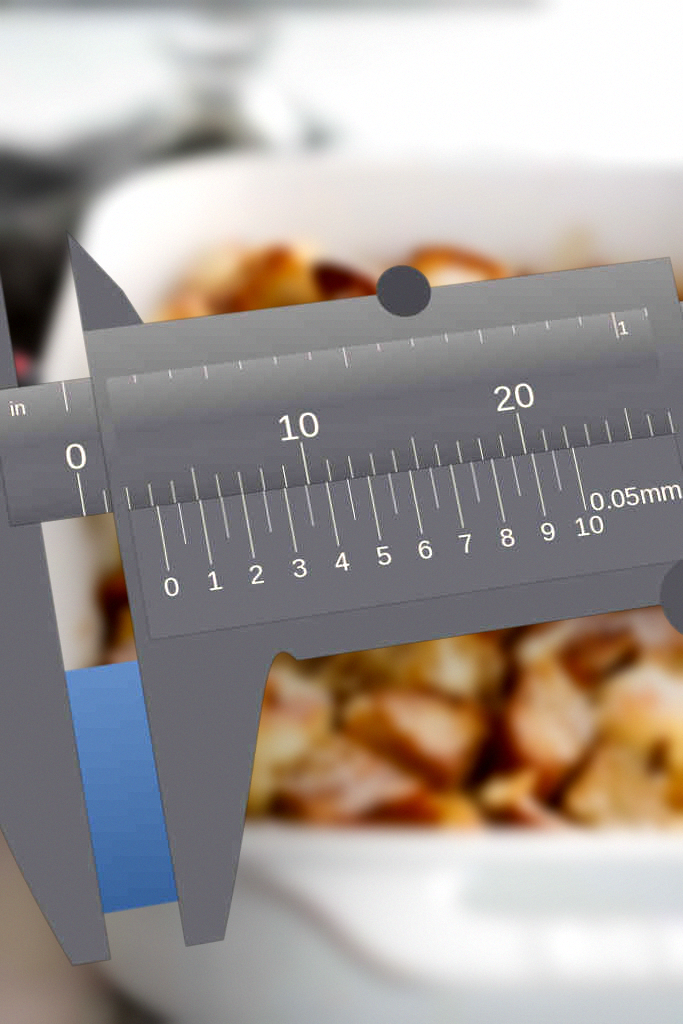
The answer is 3.2 mm
